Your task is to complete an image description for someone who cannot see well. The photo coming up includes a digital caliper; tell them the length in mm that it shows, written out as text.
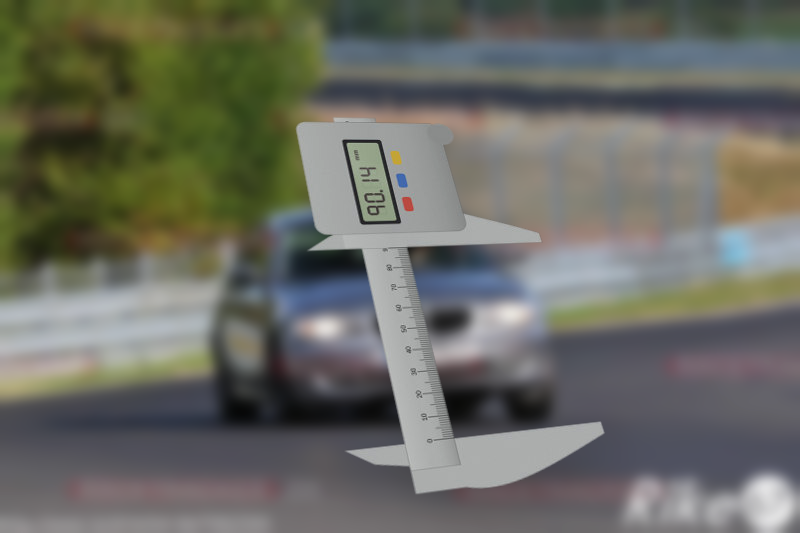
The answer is 90.14 mm
